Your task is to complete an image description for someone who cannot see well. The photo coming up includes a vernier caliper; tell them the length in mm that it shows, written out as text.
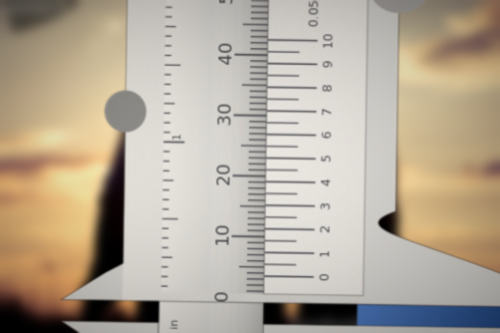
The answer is 3.5 mm
